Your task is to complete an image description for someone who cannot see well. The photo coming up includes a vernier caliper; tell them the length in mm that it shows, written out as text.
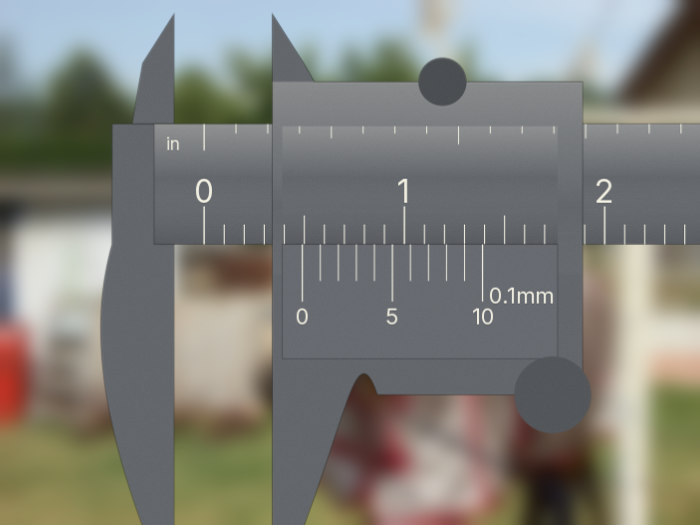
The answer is 4.9 mm
